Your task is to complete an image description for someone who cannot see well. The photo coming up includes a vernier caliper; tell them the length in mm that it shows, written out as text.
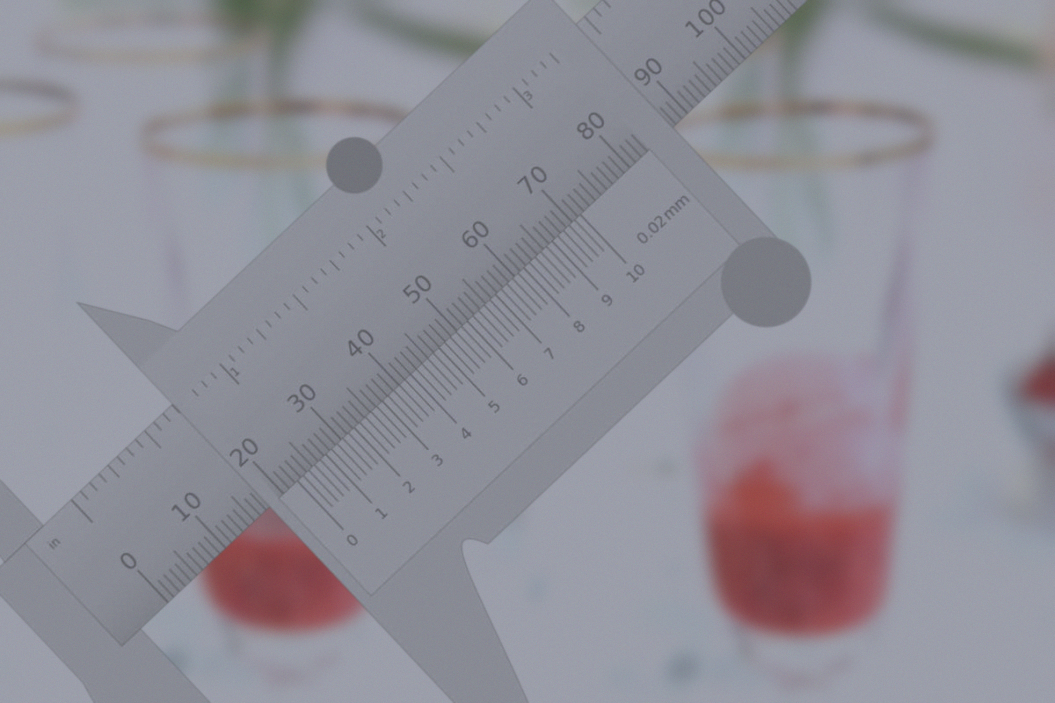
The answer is 22.4 mm
